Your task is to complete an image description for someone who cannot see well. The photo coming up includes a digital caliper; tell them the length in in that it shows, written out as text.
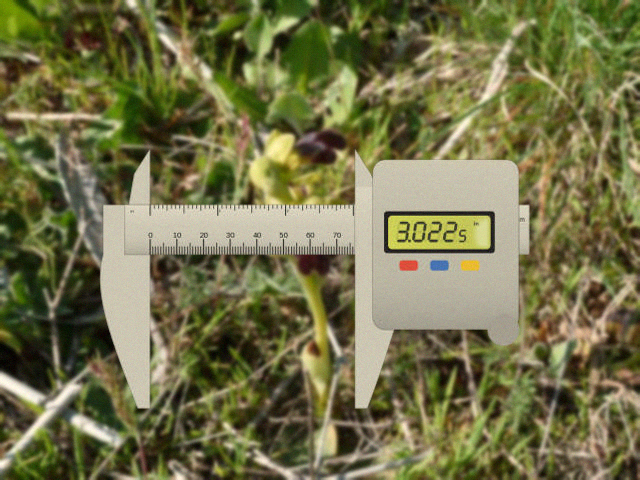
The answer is 3.0225 in
